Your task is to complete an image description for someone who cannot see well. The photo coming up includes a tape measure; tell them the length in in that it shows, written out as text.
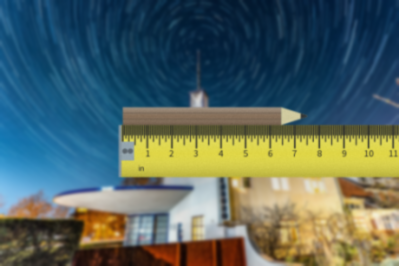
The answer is 7.5 in
